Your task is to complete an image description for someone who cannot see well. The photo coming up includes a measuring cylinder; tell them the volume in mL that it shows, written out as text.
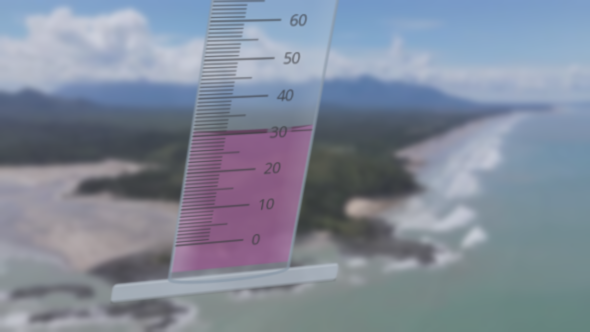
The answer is 30 mL
